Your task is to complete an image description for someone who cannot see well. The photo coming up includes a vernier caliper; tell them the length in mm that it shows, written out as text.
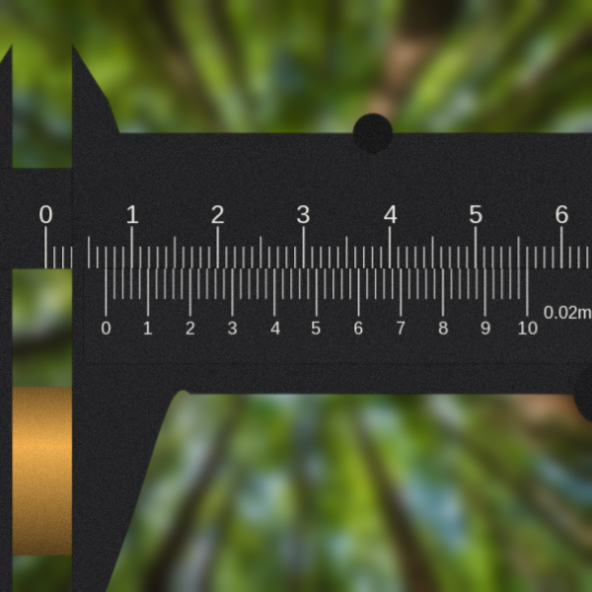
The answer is 7.0 mm
